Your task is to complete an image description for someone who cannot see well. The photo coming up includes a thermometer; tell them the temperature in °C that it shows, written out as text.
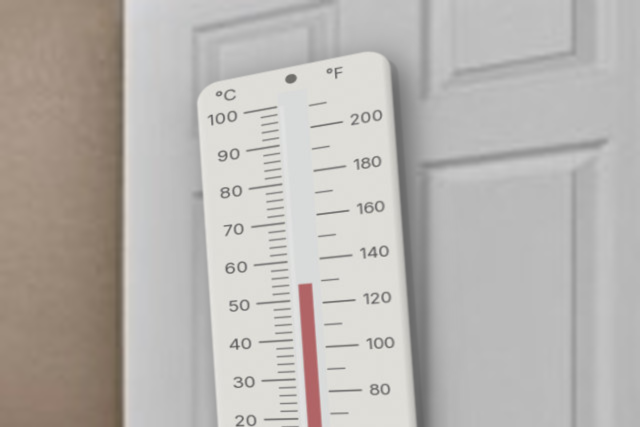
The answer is 54 °C
